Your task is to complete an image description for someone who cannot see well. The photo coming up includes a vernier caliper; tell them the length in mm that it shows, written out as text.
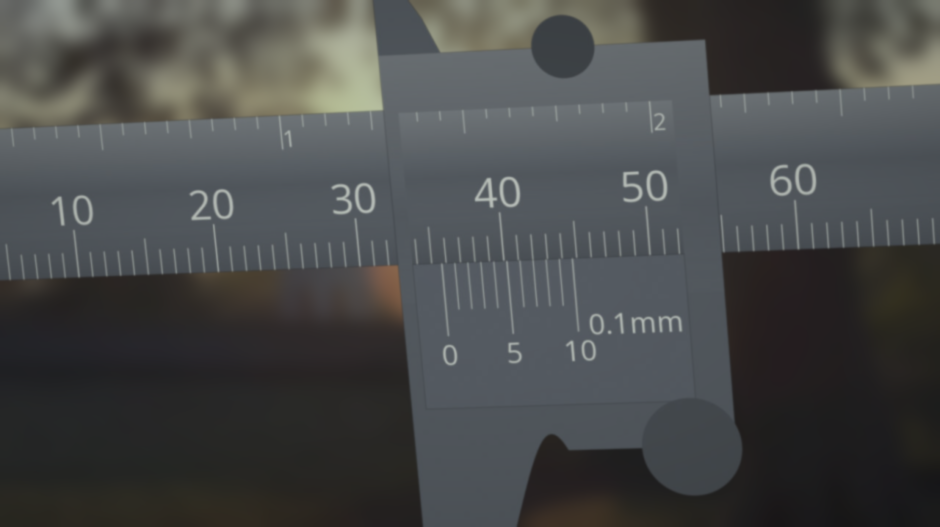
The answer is 35.7 mm
